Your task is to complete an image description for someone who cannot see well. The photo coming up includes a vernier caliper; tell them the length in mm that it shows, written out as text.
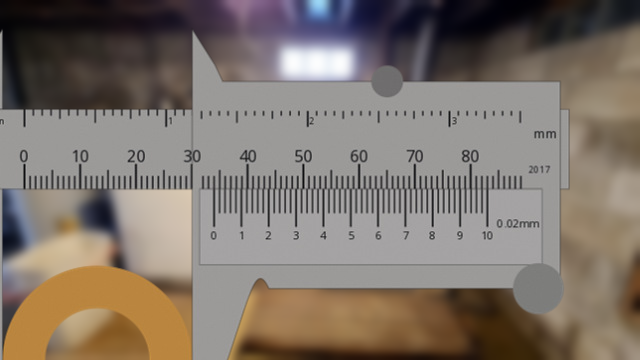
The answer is 34.0 mm
